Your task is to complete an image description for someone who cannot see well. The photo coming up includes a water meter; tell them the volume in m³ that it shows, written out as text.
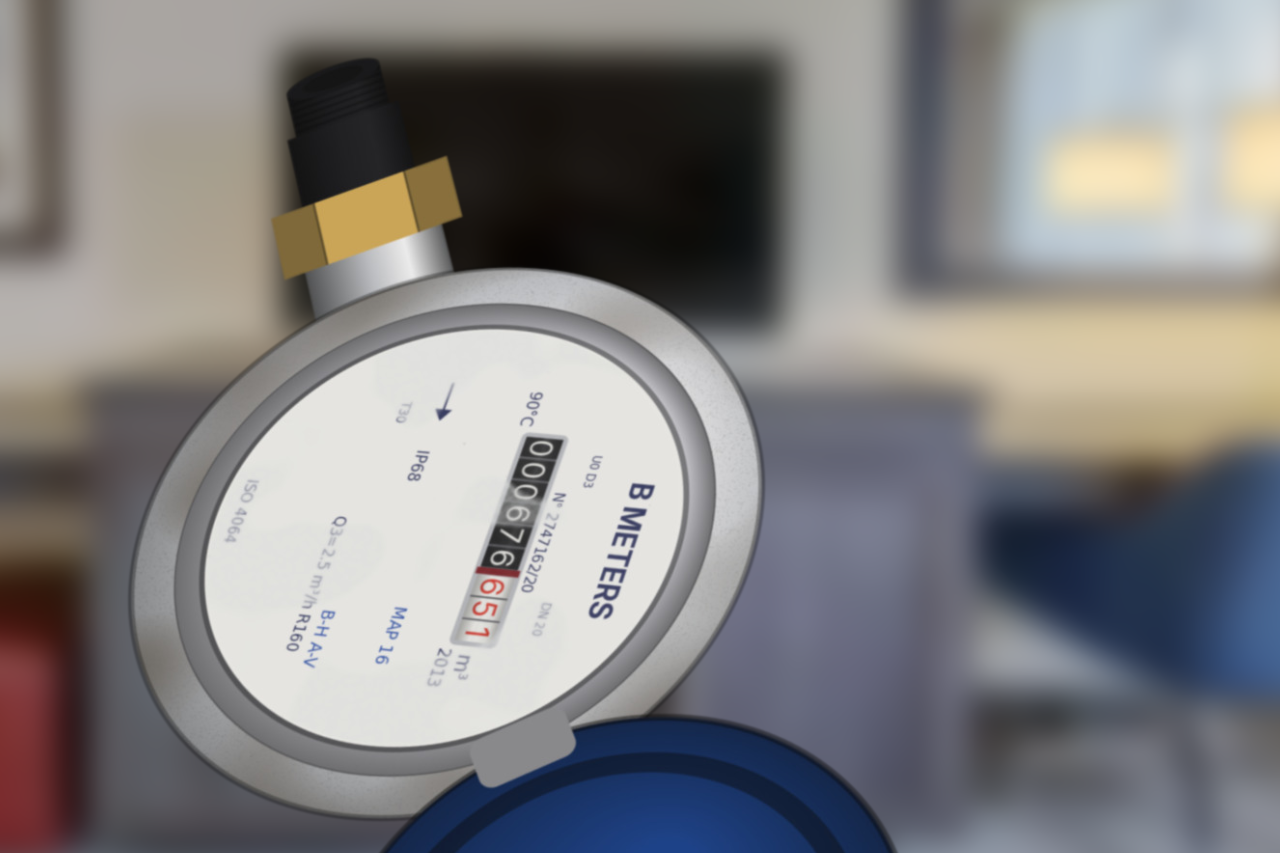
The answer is 676.651 m³
